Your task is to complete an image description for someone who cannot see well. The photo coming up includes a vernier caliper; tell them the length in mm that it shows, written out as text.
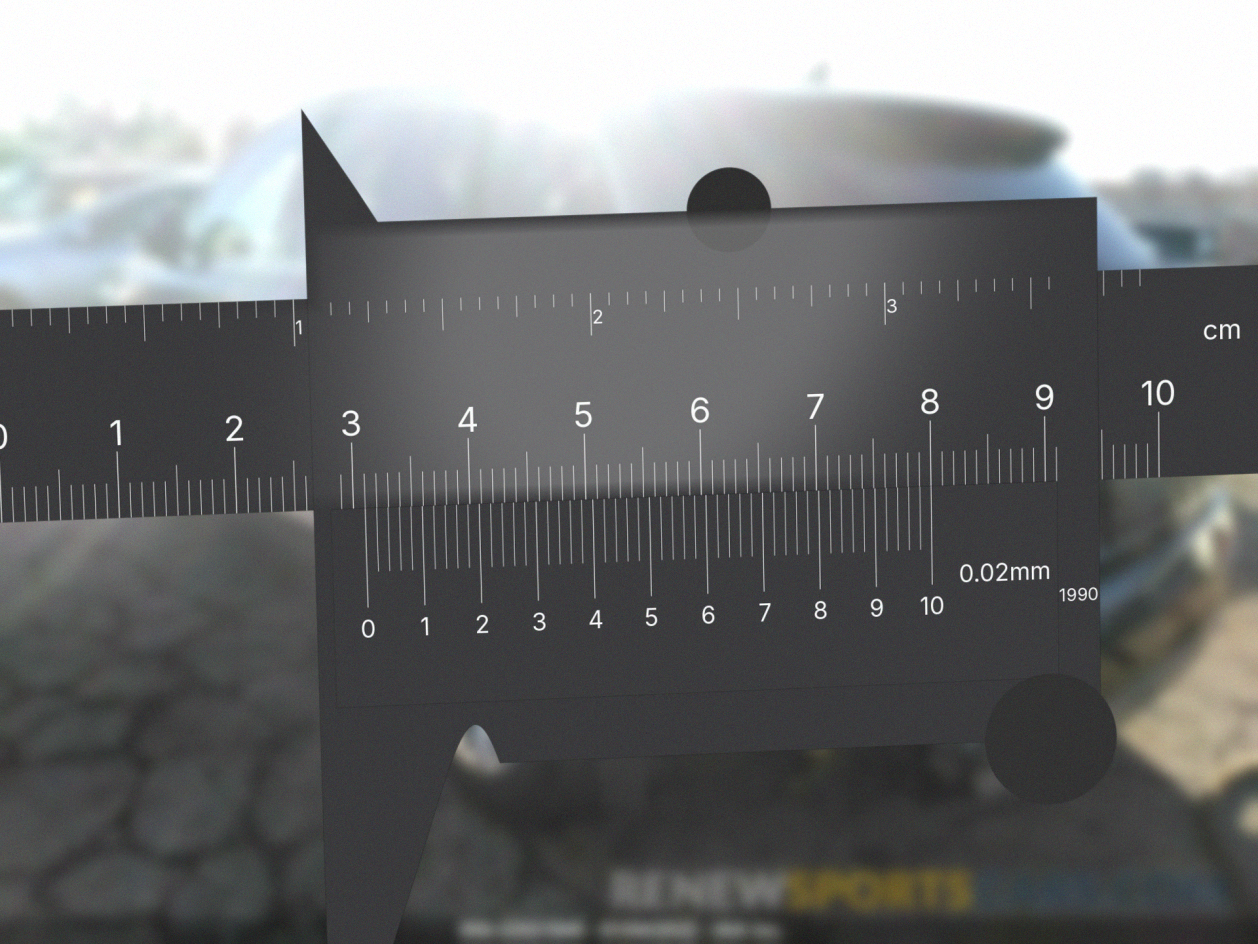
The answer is 31.0 mm
